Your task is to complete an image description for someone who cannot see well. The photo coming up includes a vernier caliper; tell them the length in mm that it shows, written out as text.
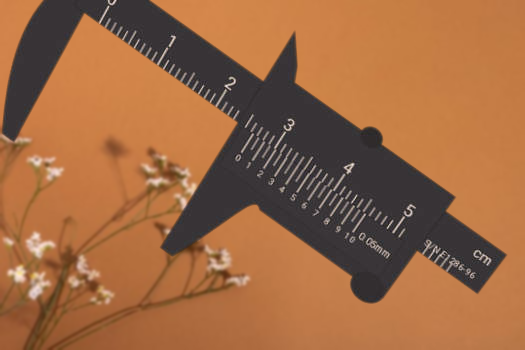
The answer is 26.4 mm
